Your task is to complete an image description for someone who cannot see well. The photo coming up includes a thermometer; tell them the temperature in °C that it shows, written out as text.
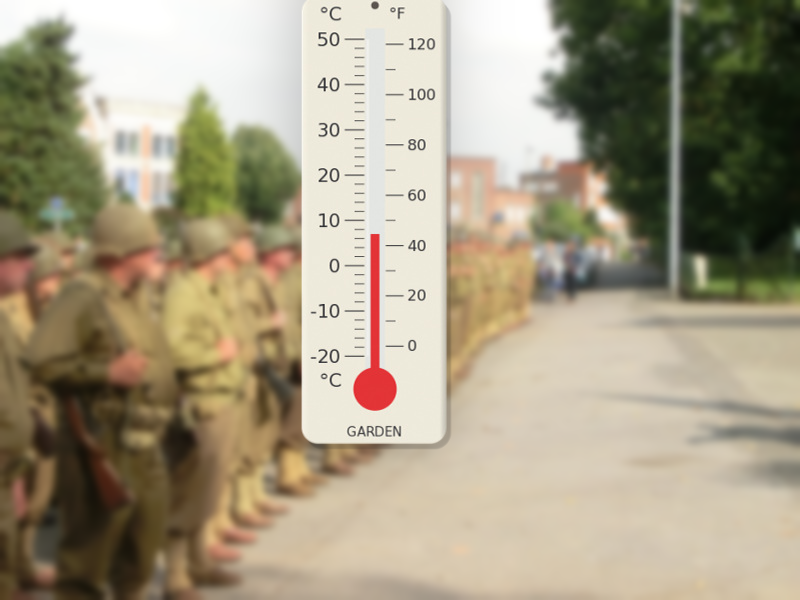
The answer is 7 °C
